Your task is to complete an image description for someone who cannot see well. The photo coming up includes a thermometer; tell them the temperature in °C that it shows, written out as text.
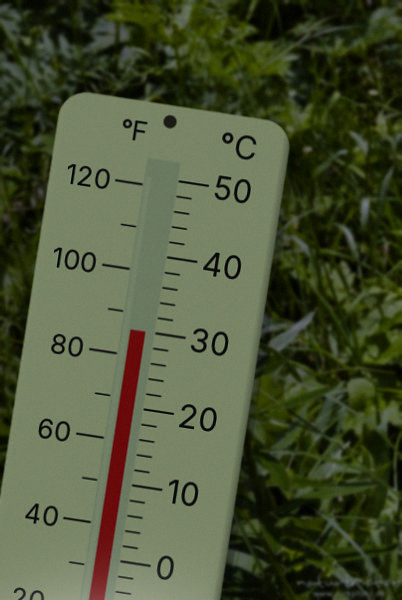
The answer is 30 °C
